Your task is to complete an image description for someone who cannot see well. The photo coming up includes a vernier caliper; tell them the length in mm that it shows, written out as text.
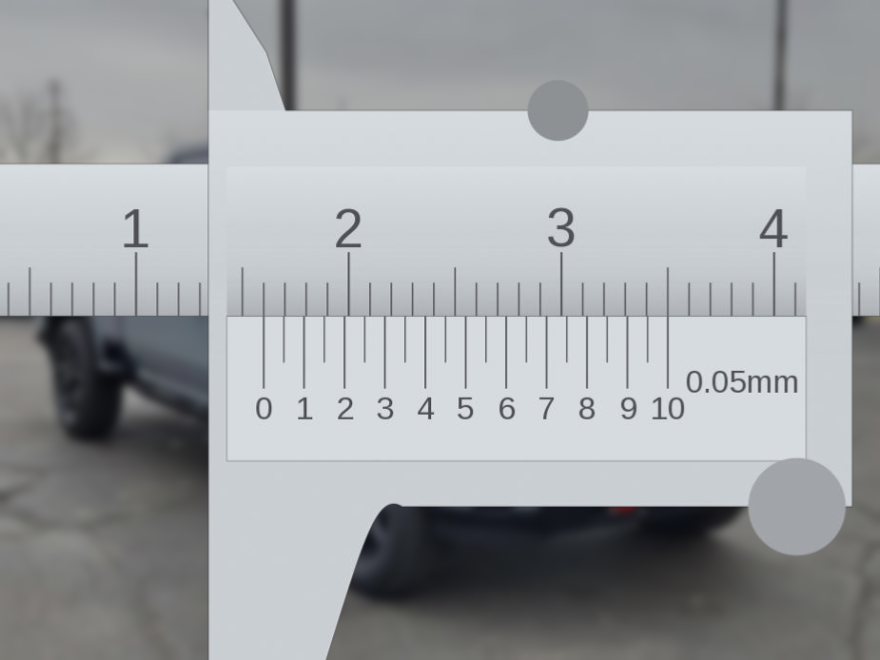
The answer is 16.00 mm
